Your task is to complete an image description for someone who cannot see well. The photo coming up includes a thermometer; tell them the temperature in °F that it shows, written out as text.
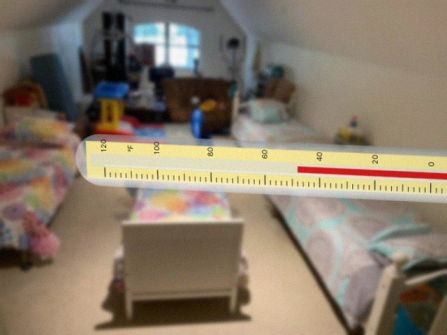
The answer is 48 °F
